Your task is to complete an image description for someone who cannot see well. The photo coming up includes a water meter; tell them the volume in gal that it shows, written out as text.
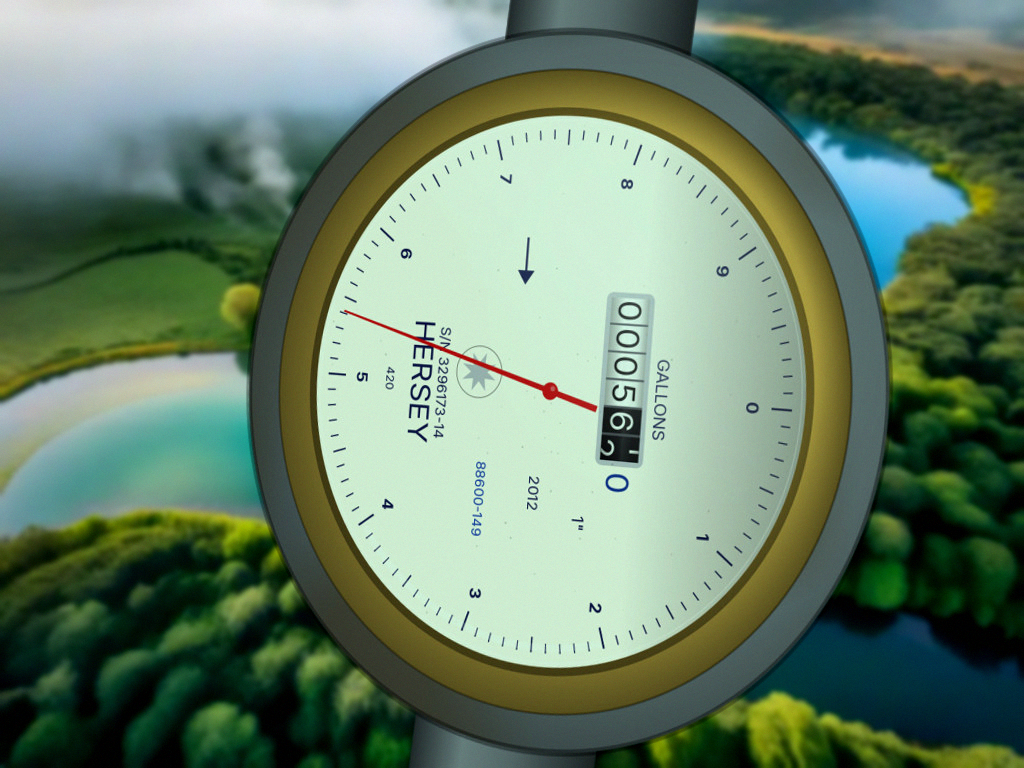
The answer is 5615.4 gal
